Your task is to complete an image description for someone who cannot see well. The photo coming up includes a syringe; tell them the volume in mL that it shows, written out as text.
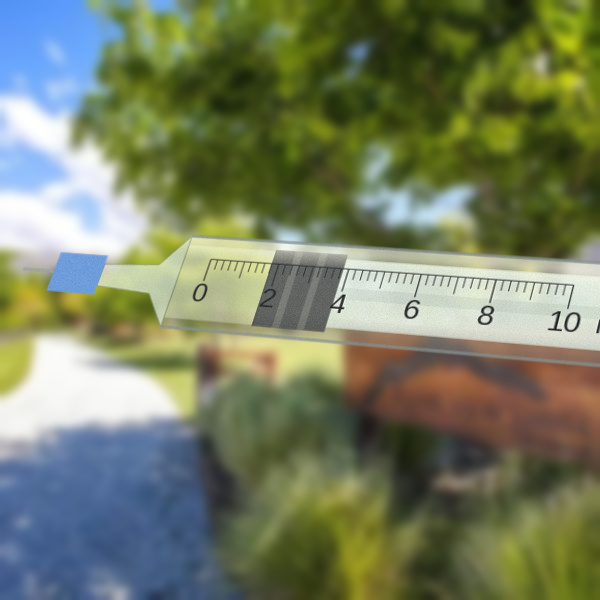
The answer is 1.8 mL
